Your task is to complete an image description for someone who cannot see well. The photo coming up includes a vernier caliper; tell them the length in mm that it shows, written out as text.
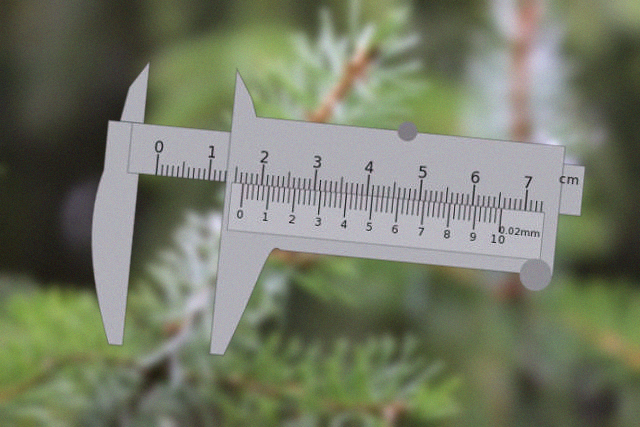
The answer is 16.5 mm
